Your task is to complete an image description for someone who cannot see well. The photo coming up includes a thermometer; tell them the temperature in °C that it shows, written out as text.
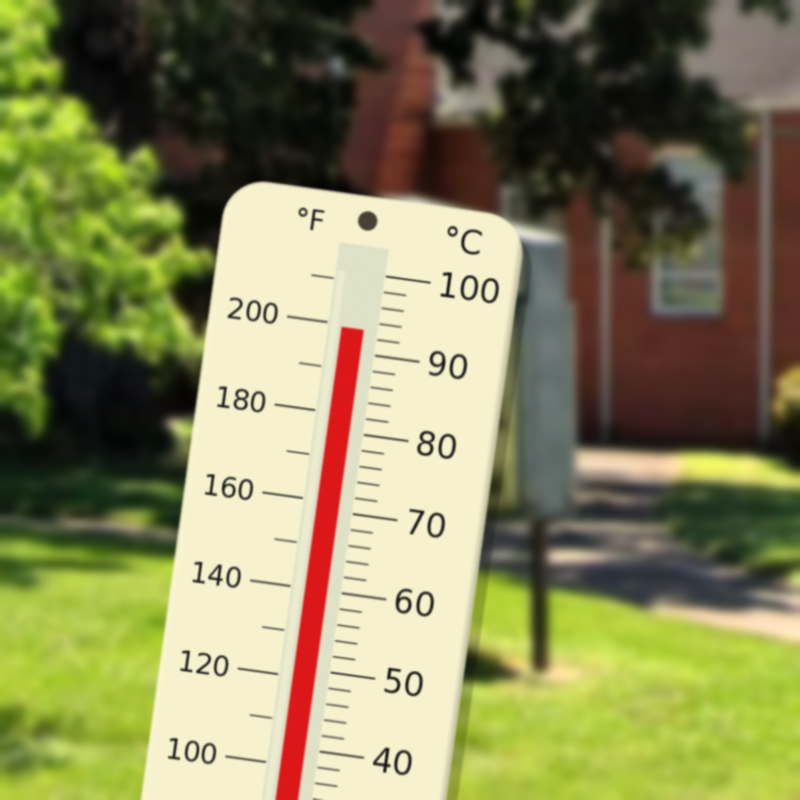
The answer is 93 °C
